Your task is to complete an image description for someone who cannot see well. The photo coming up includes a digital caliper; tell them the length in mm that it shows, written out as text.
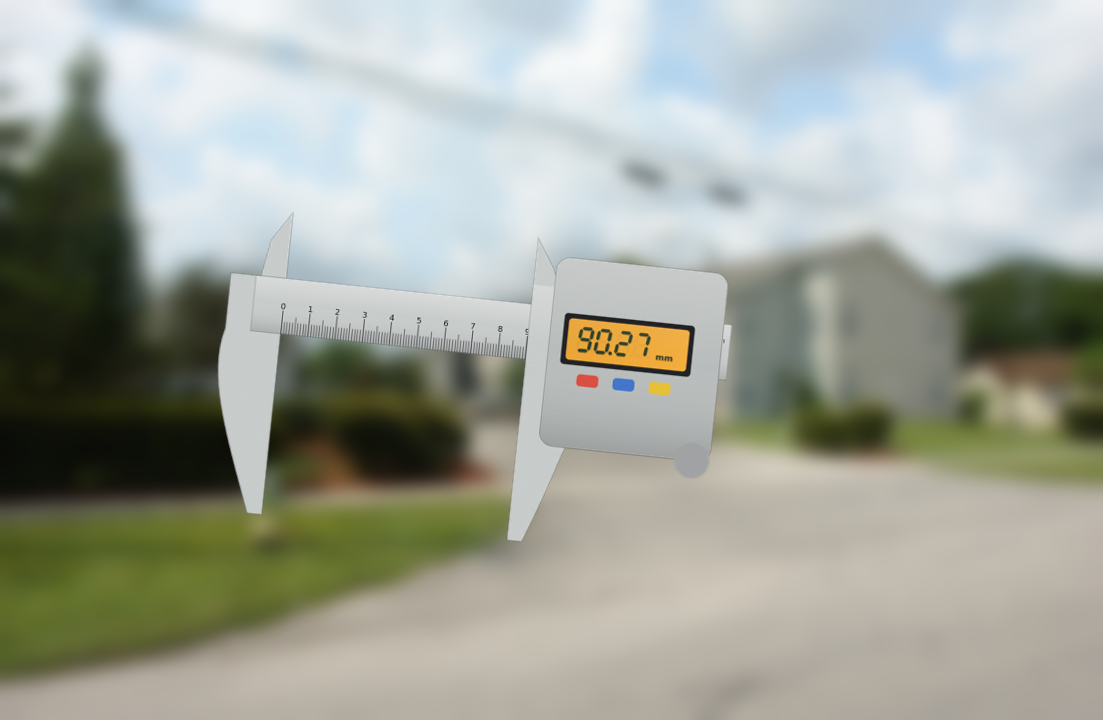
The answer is 90.27 mm
